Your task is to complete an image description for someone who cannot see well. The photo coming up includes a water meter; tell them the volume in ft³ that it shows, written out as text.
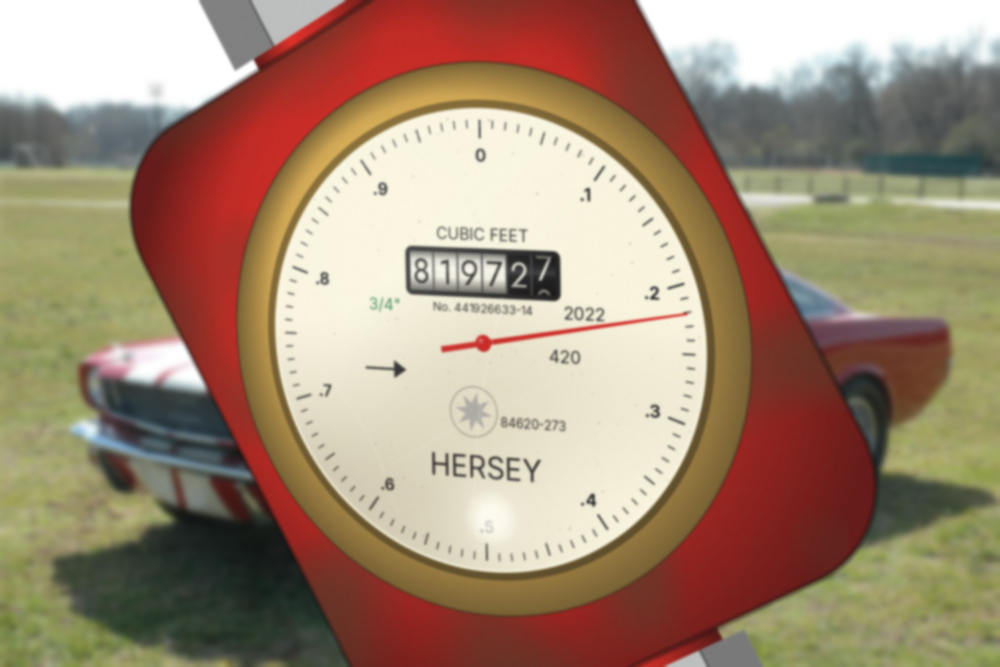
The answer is 819727.22 ft³
